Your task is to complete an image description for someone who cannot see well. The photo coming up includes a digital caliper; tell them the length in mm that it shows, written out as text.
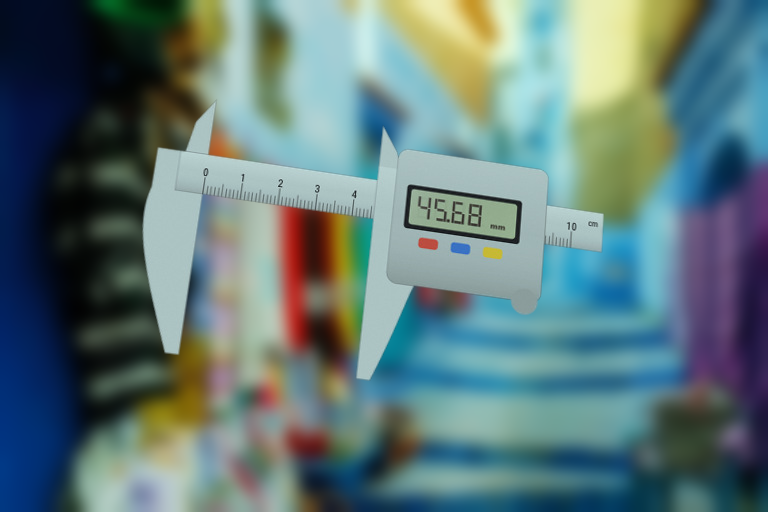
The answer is 45.68 mm
